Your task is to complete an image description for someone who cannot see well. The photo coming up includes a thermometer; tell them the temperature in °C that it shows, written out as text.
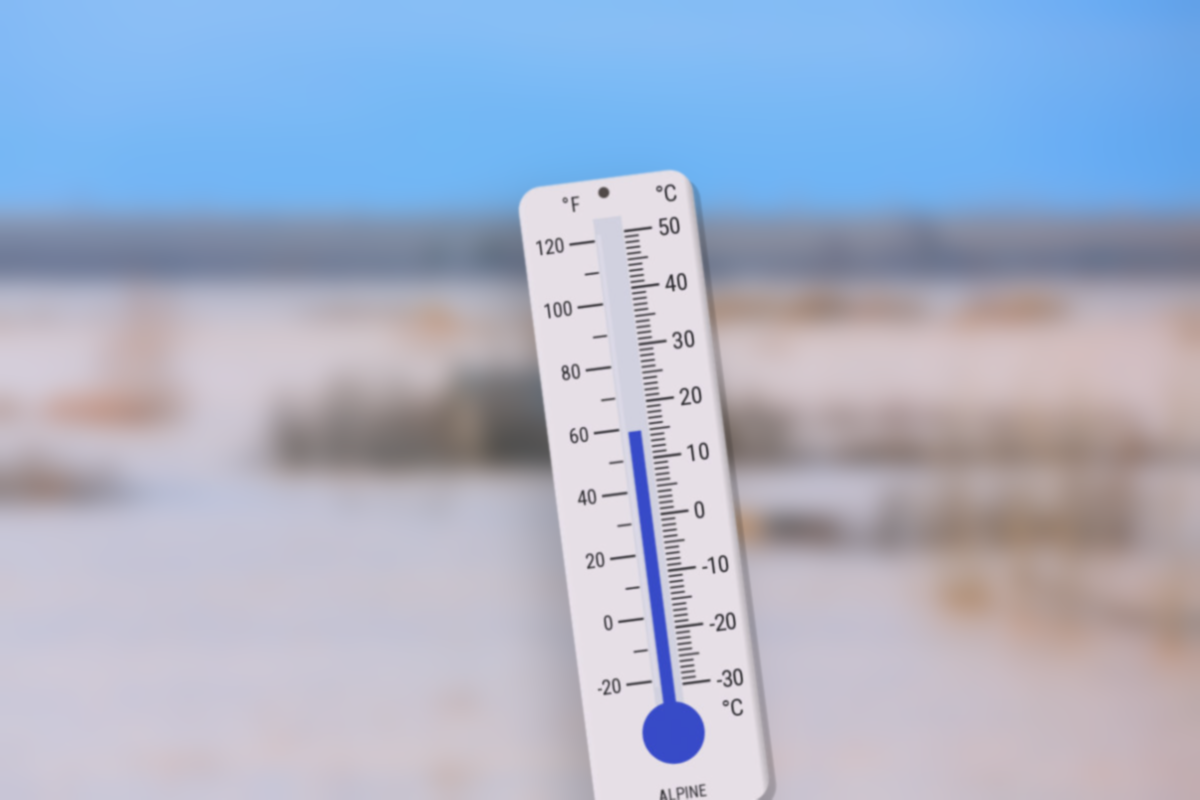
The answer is 15 °C
